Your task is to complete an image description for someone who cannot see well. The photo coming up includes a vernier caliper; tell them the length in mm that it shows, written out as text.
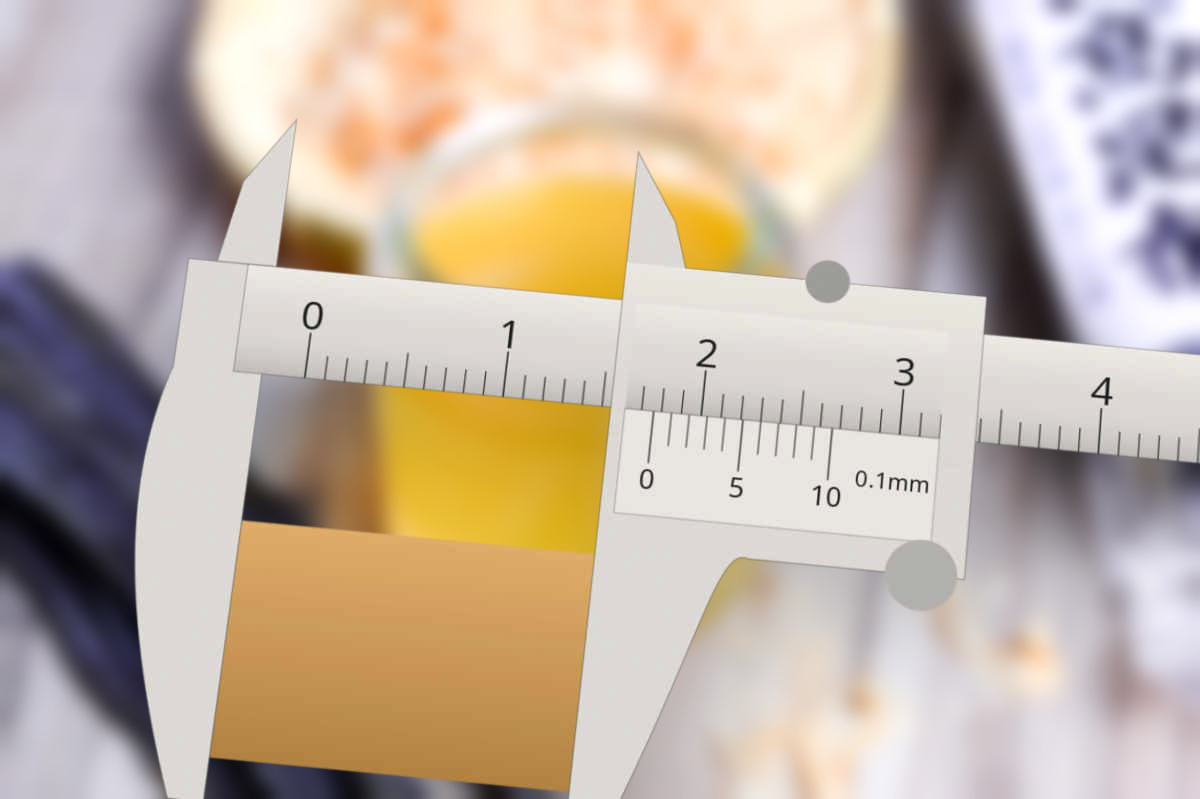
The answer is 17.6 mm
